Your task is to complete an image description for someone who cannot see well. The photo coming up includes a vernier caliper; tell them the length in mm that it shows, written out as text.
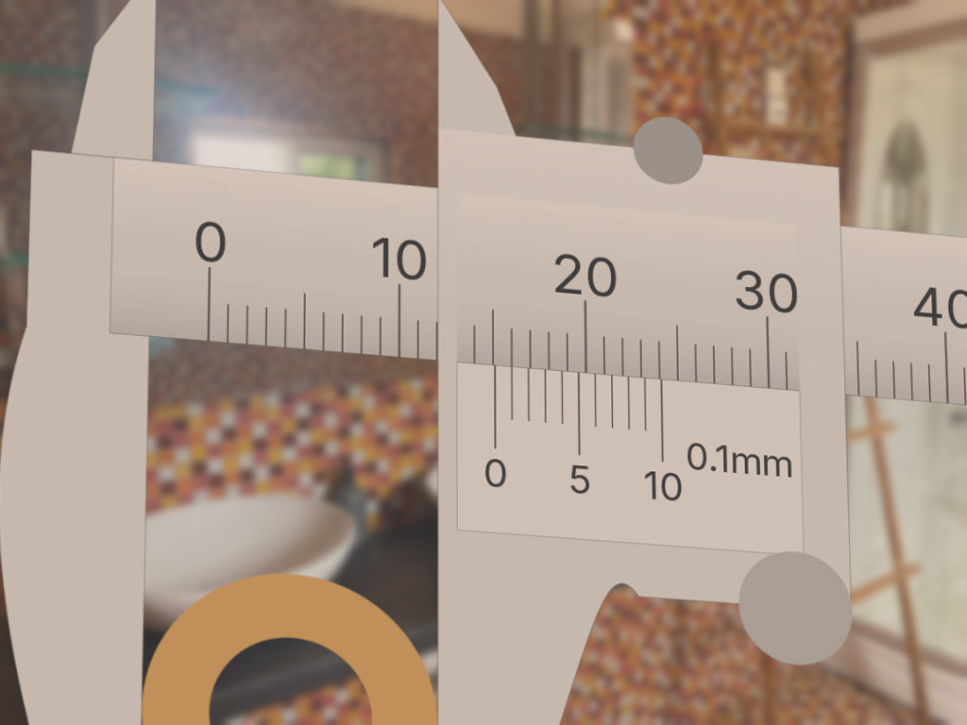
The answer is 15.1 mm
